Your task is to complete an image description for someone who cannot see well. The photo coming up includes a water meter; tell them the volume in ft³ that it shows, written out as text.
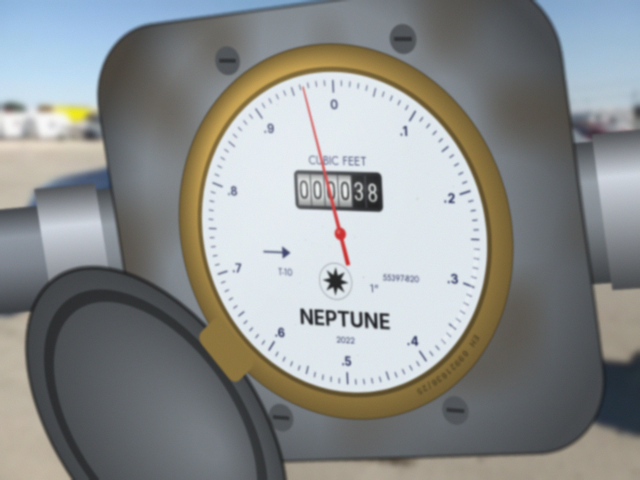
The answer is 37.96 ft³
